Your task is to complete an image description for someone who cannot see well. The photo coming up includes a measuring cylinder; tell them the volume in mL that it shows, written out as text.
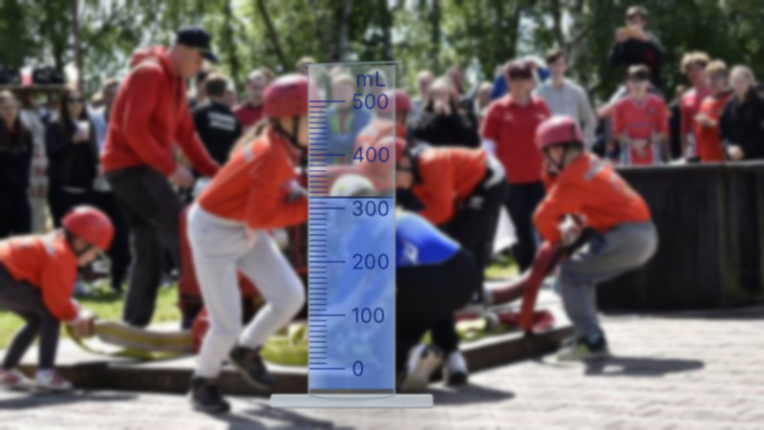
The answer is 320 mL
